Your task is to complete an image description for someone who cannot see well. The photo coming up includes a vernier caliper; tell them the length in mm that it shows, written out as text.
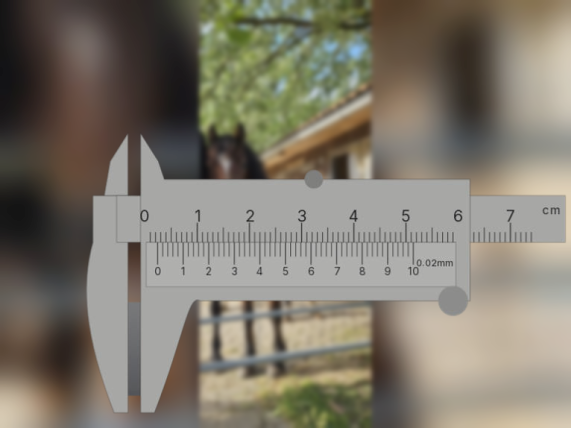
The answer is 2.4 mm
